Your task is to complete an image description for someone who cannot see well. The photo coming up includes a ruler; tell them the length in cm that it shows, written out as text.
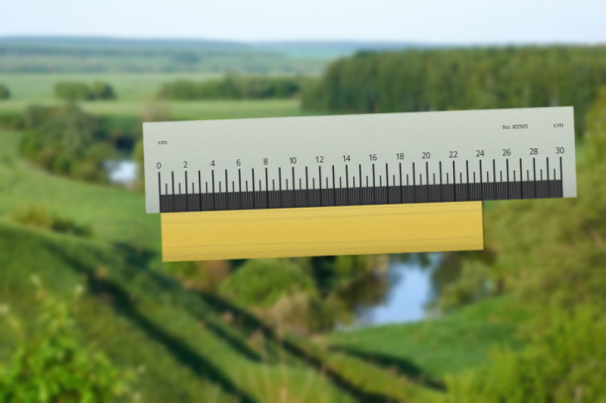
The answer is 24 cm
